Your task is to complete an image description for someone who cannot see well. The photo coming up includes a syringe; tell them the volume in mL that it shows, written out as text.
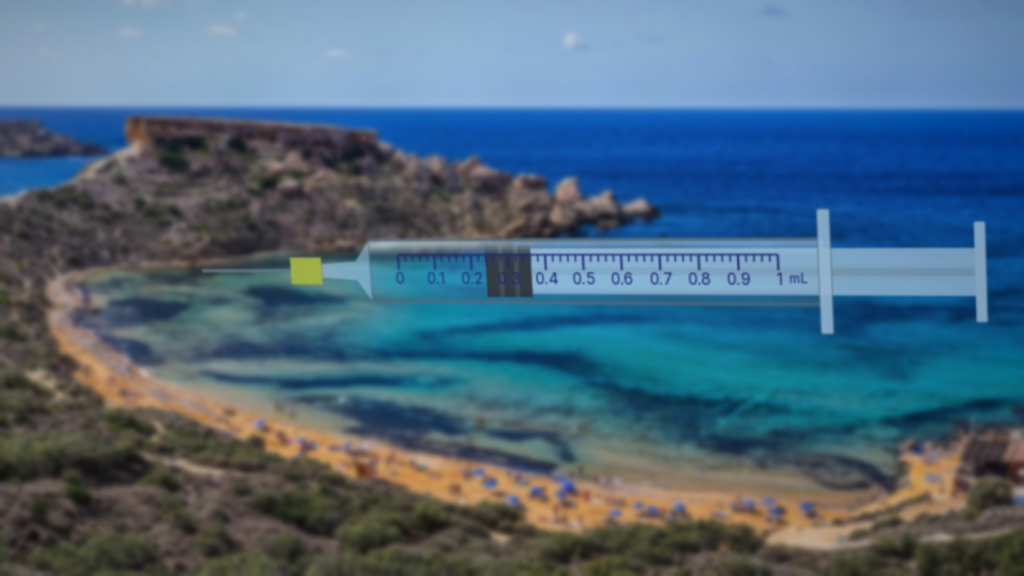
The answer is 0.24 mL
